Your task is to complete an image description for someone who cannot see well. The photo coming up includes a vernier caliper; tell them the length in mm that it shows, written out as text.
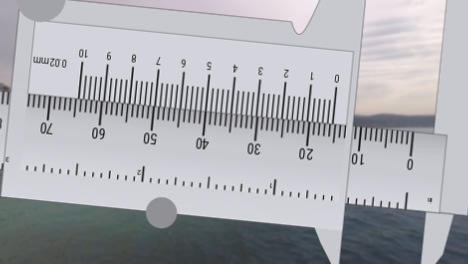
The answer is 15.5 mm
